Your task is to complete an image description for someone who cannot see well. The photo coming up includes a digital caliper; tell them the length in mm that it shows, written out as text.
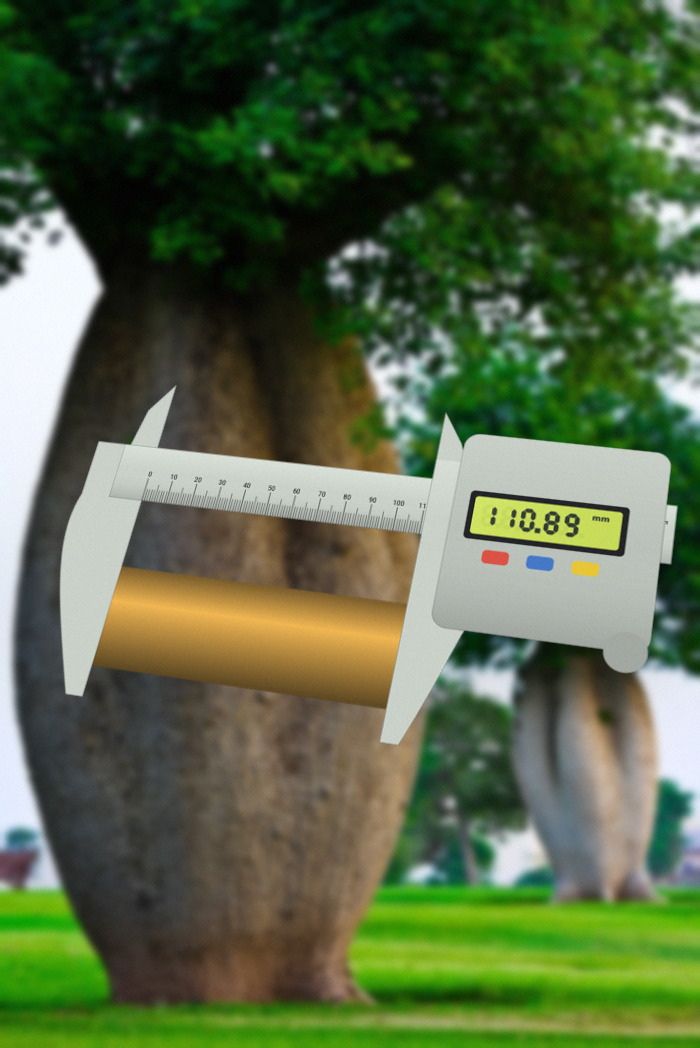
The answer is 110.89 mm
